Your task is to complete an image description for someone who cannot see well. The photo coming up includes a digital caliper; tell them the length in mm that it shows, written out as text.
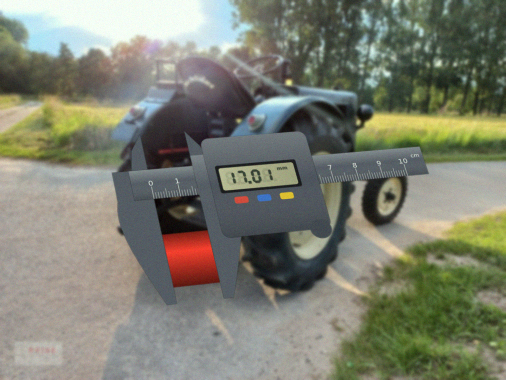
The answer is 17.01 mm
